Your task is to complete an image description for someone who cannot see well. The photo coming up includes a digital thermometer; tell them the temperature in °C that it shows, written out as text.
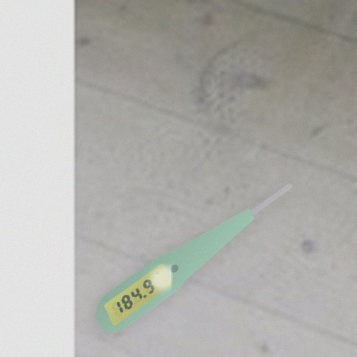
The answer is 184.9 °C
